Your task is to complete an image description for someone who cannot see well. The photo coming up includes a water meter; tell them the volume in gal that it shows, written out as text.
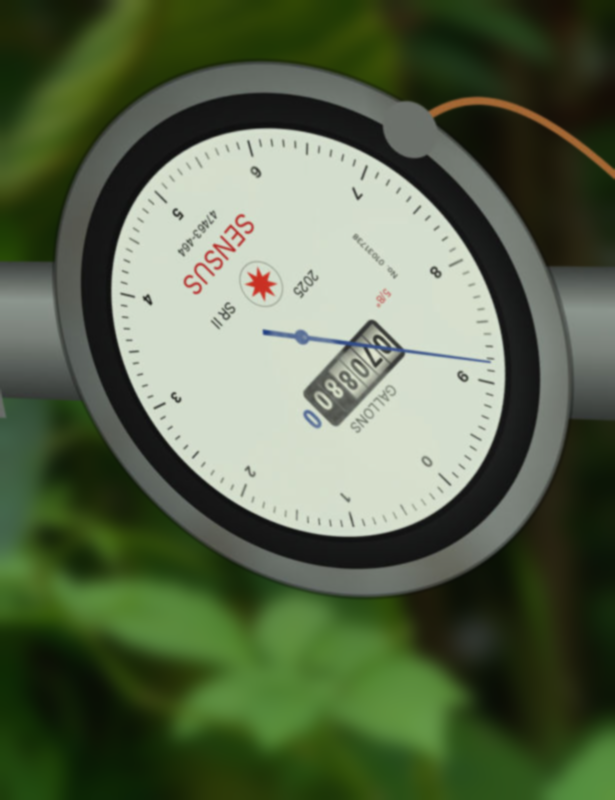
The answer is 708798.8 gal
